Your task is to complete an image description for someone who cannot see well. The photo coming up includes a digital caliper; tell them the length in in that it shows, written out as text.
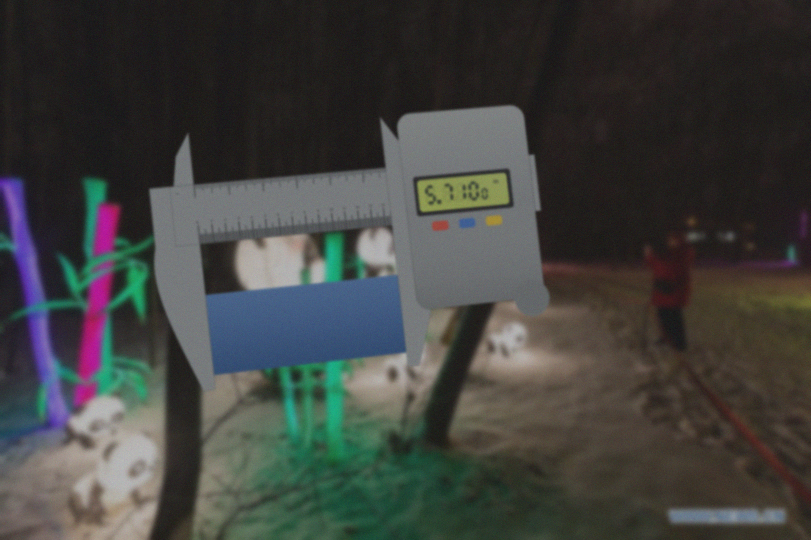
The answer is 5.7100 in
